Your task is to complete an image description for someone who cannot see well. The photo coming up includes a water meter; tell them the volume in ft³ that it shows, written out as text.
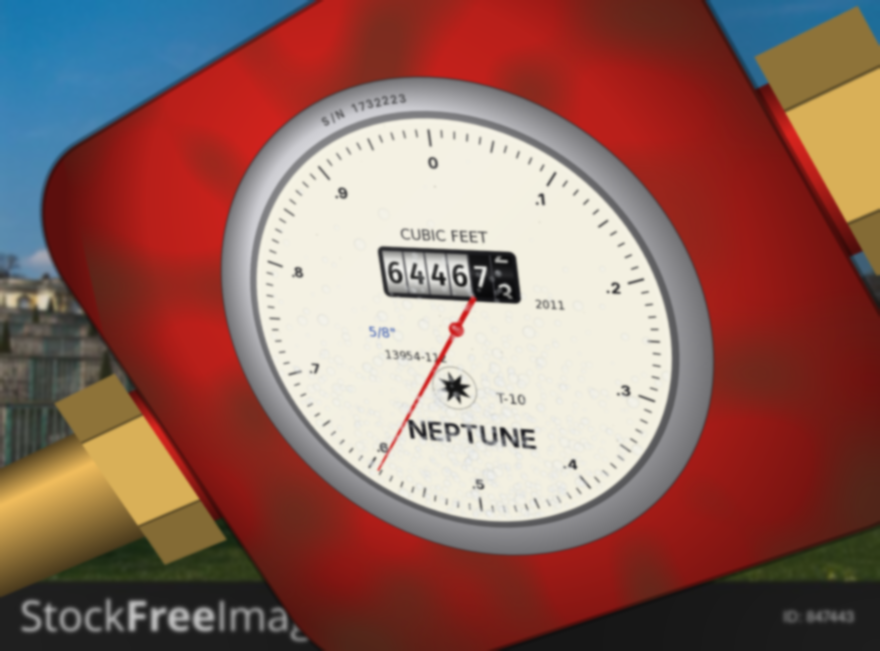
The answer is 644672.59 ft³
